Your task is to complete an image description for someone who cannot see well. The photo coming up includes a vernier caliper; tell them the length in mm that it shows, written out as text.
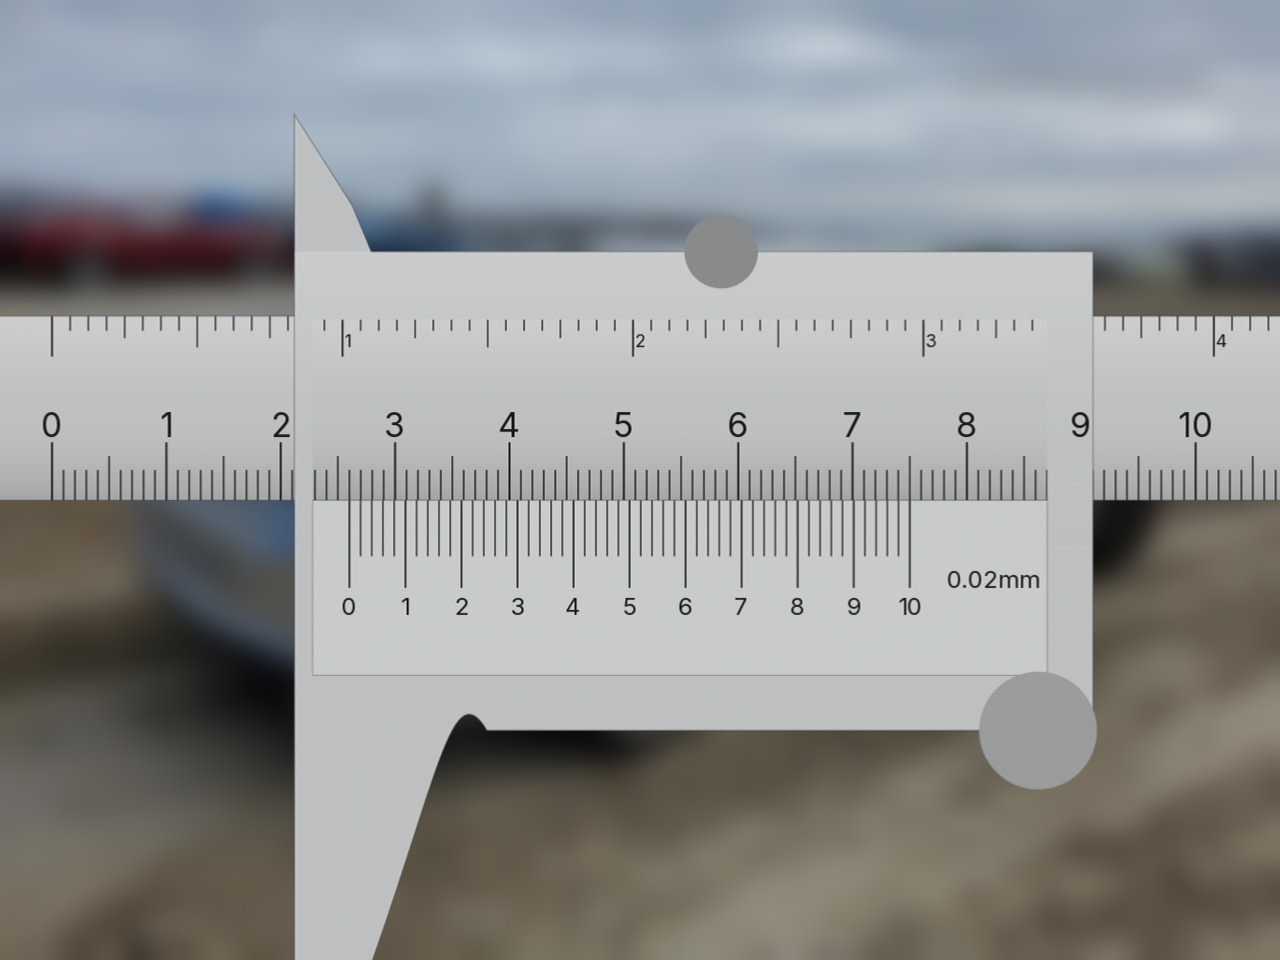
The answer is 26.0 mm
